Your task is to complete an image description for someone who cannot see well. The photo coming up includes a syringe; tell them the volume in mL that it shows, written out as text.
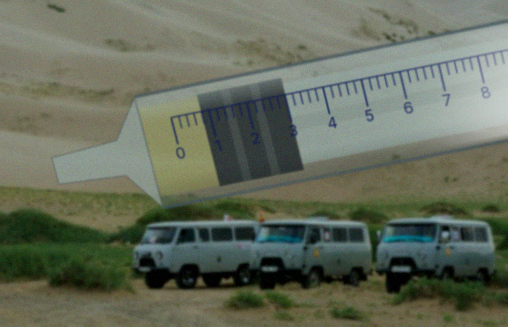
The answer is 0.8 mL
